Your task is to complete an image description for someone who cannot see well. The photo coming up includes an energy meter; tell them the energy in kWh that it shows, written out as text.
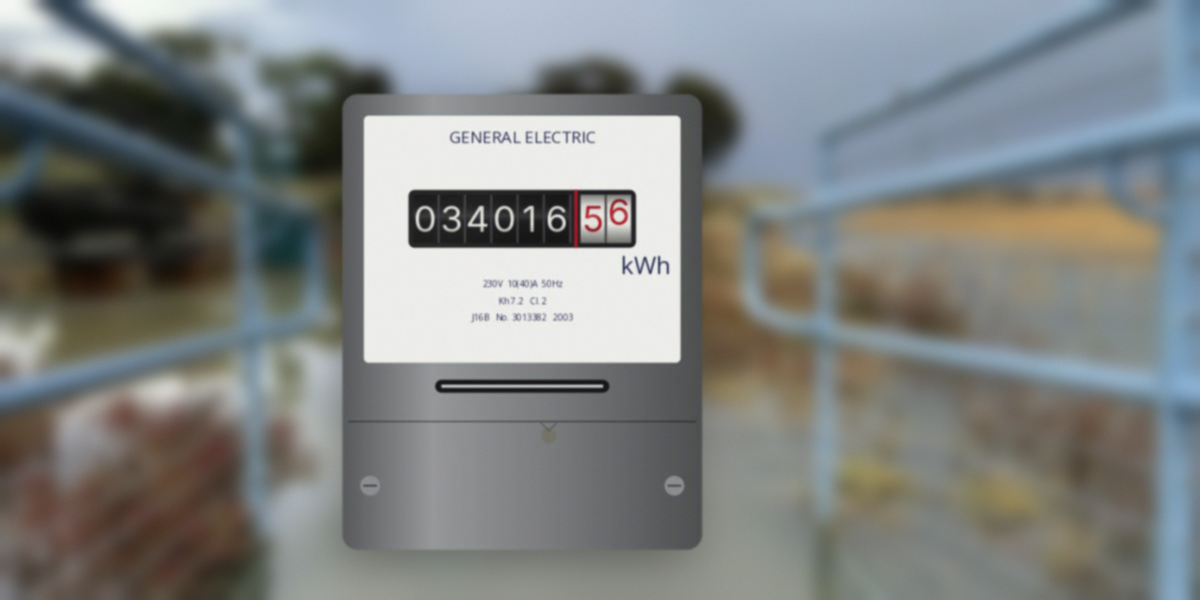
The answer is 34016.56 kWh
